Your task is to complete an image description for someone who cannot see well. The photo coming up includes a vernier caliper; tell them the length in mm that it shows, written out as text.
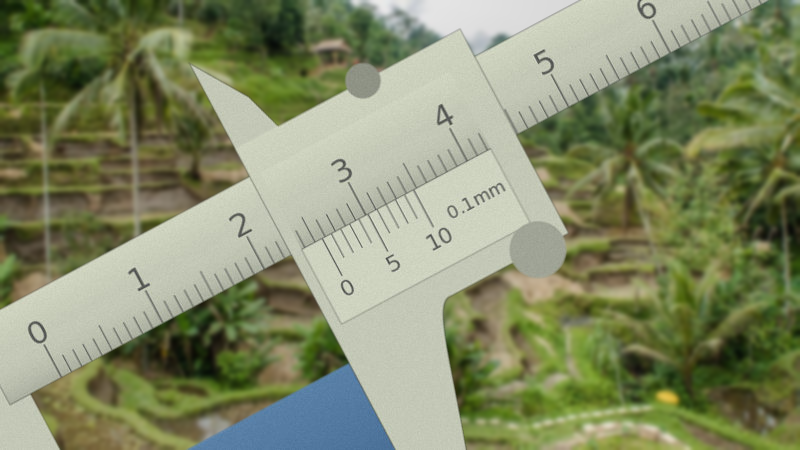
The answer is 25.7 mm
